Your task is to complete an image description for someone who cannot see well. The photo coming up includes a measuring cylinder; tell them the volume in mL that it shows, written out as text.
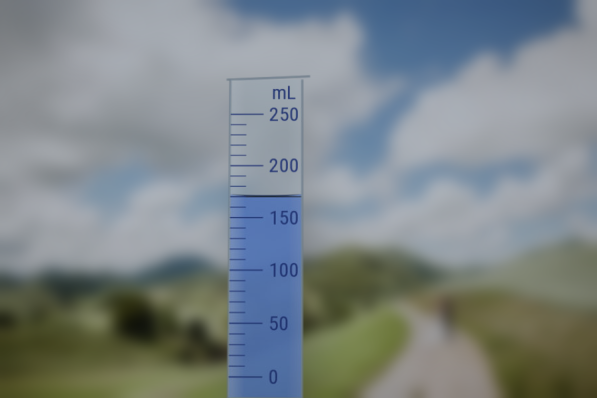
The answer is 170 mL
